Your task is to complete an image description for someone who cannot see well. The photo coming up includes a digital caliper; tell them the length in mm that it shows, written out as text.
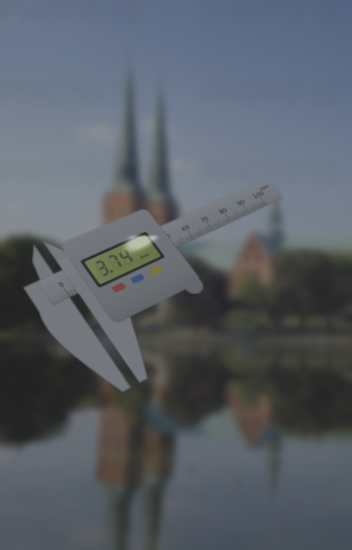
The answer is 3.74 mm
